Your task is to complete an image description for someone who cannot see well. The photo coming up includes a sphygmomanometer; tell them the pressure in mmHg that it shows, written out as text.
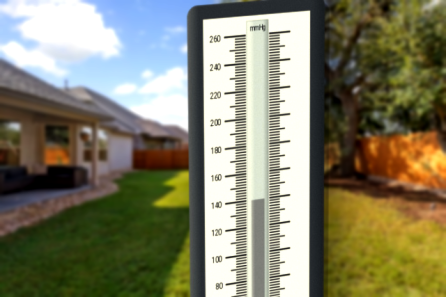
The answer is 140 mmHg
